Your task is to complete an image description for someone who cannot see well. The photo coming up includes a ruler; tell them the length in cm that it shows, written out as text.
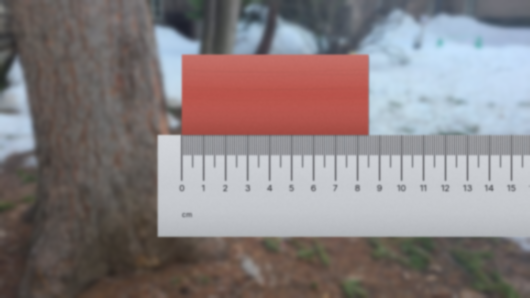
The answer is 8.5 cm
